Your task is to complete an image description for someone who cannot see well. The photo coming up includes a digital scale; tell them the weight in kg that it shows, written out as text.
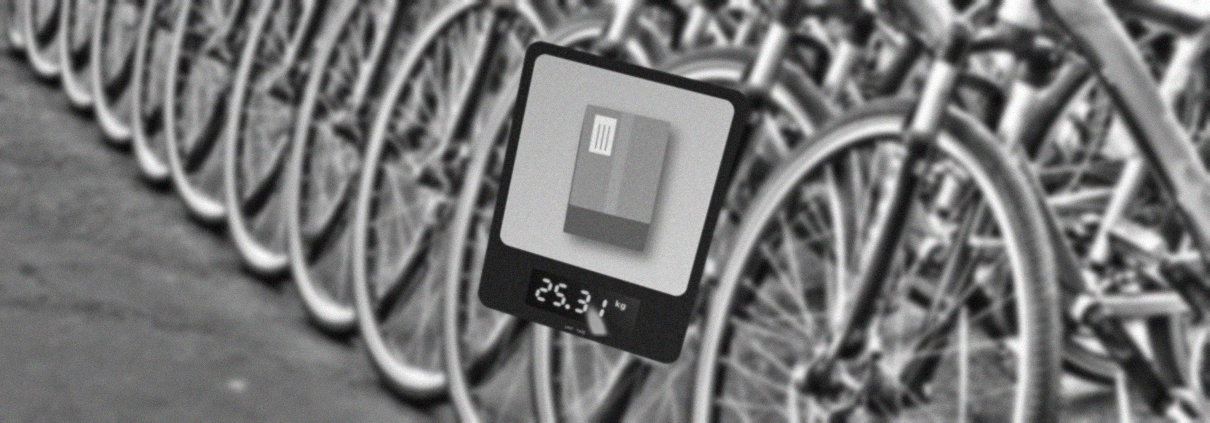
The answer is 25.31 kg
